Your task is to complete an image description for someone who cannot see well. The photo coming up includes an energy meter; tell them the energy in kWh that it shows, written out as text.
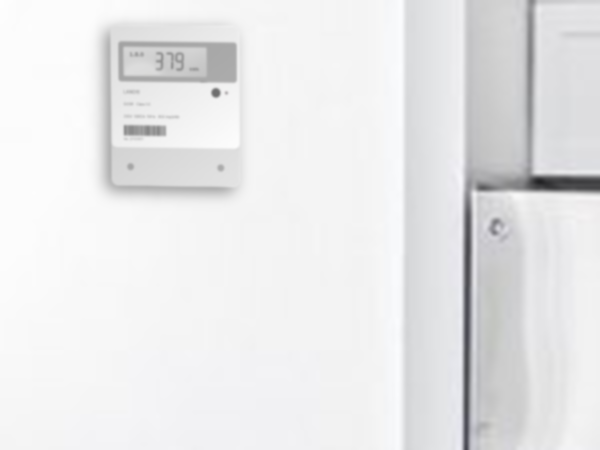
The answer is 379 kWh
